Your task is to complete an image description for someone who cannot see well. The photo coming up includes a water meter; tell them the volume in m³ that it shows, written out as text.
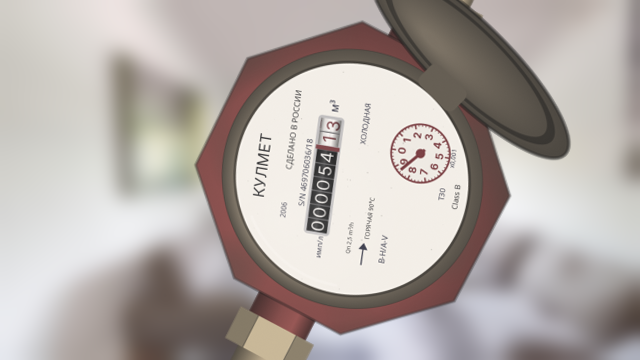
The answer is 54.128 m³
